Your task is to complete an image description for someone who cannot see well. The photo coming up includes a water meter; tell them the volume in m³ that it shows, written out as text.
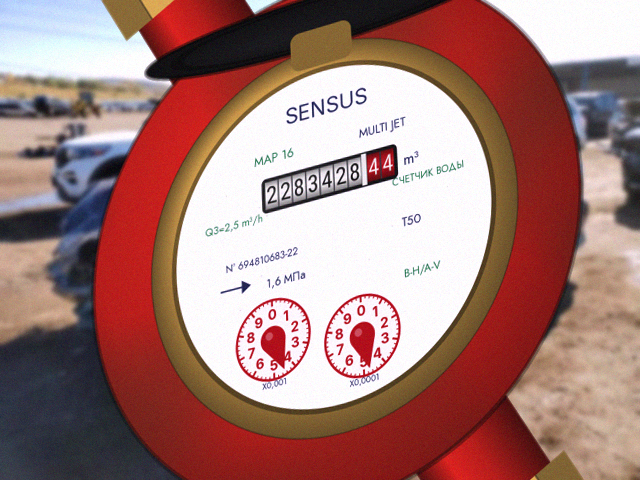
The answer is 2283428.4444 m³
